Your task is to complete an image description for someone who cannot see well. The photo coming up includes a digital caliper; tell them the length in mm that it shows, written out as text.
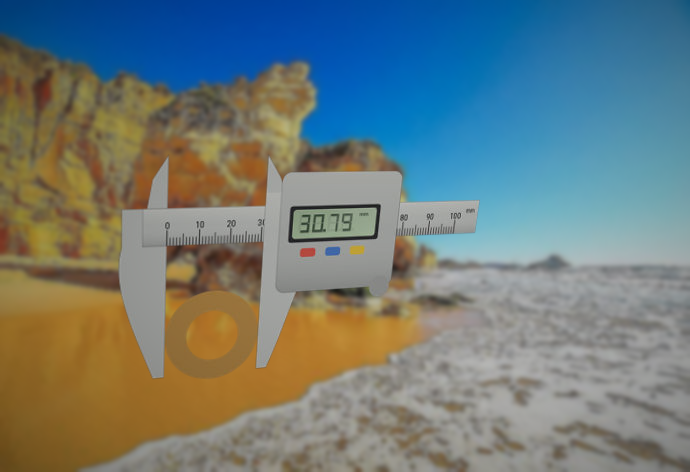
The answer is 30.79 mm
